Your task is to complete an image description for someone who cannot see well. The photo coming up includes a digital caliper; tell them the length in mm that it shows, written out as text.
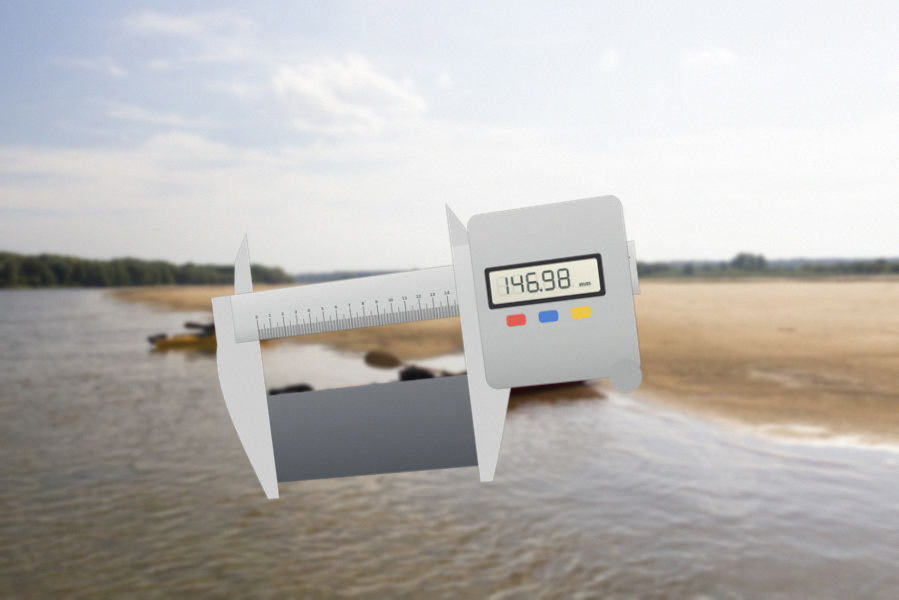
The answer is 146.98 mm
